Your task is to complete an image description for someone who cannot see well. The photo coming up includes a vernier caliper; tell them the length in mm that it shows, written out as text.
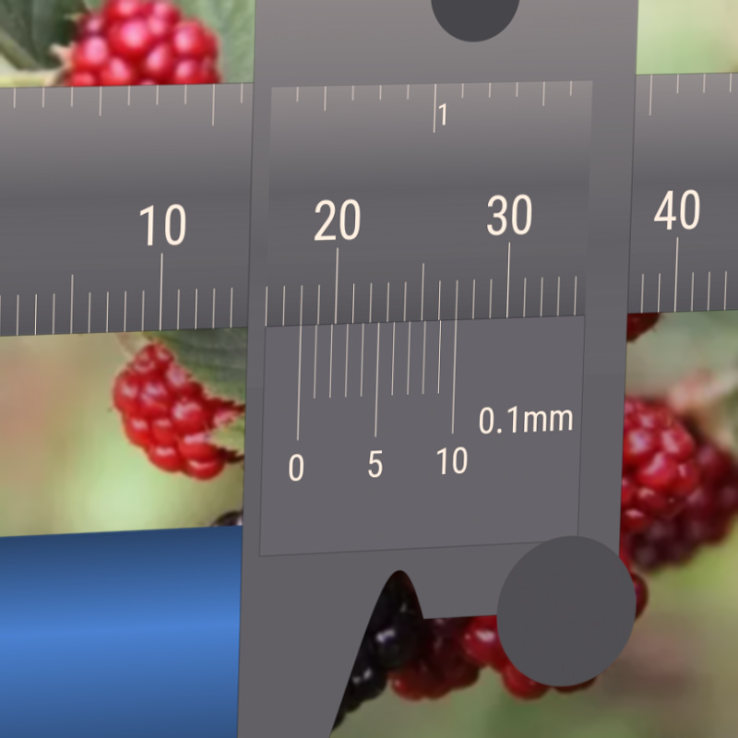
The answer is 18.0 mm
